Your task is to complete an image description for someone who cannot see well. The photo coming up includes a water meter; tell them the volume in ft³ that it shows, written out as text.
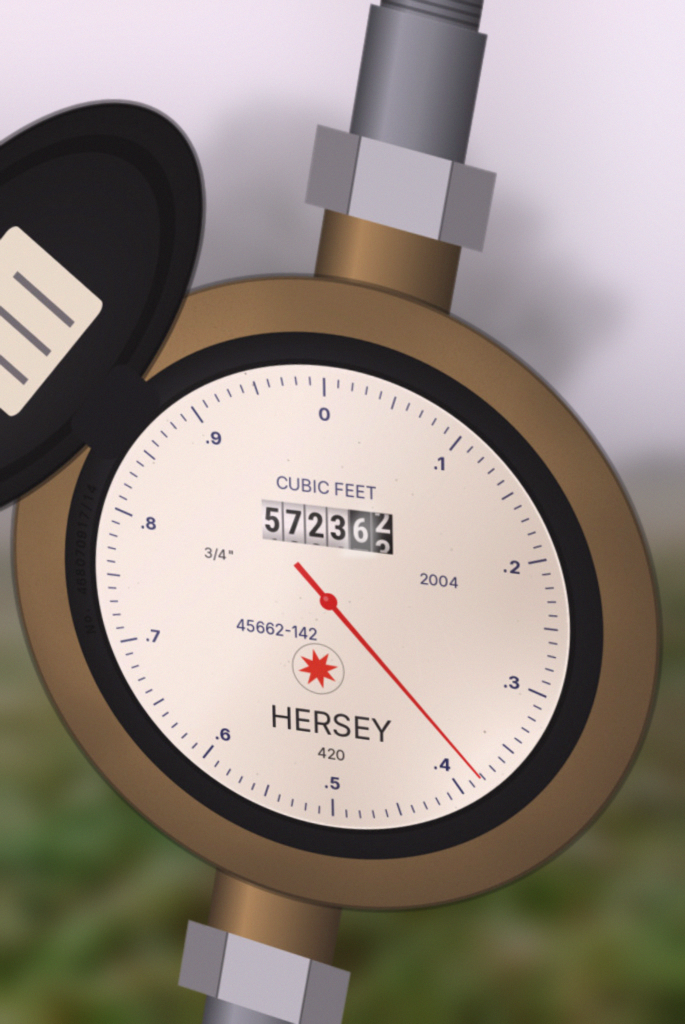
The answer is 572362.38 ft³
